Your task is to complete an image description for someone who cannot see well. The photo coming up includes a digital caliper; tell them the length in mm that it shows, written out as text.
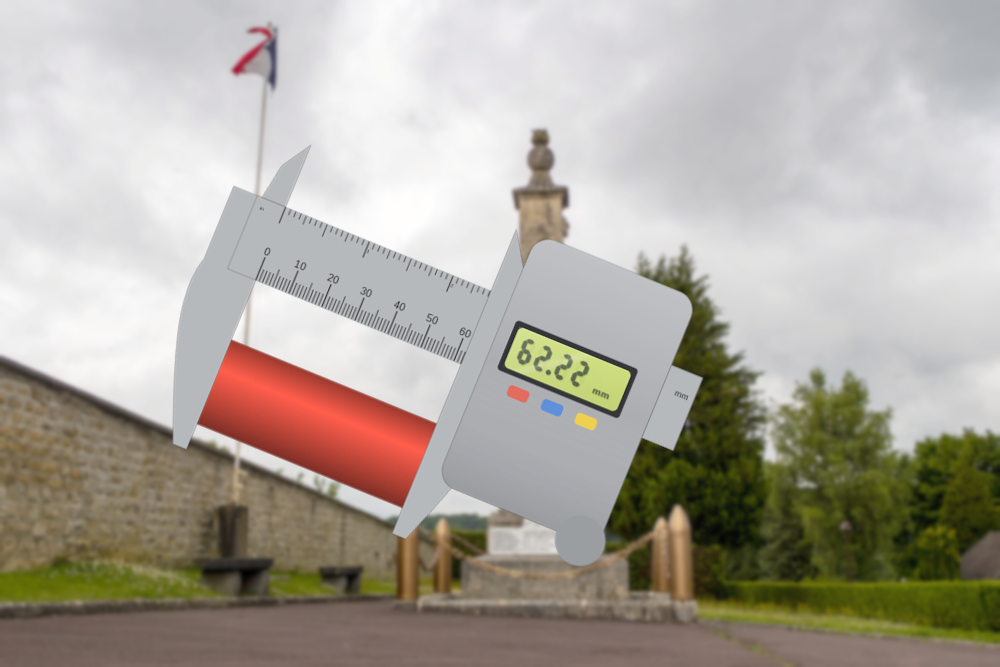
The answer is 62.22 mm
